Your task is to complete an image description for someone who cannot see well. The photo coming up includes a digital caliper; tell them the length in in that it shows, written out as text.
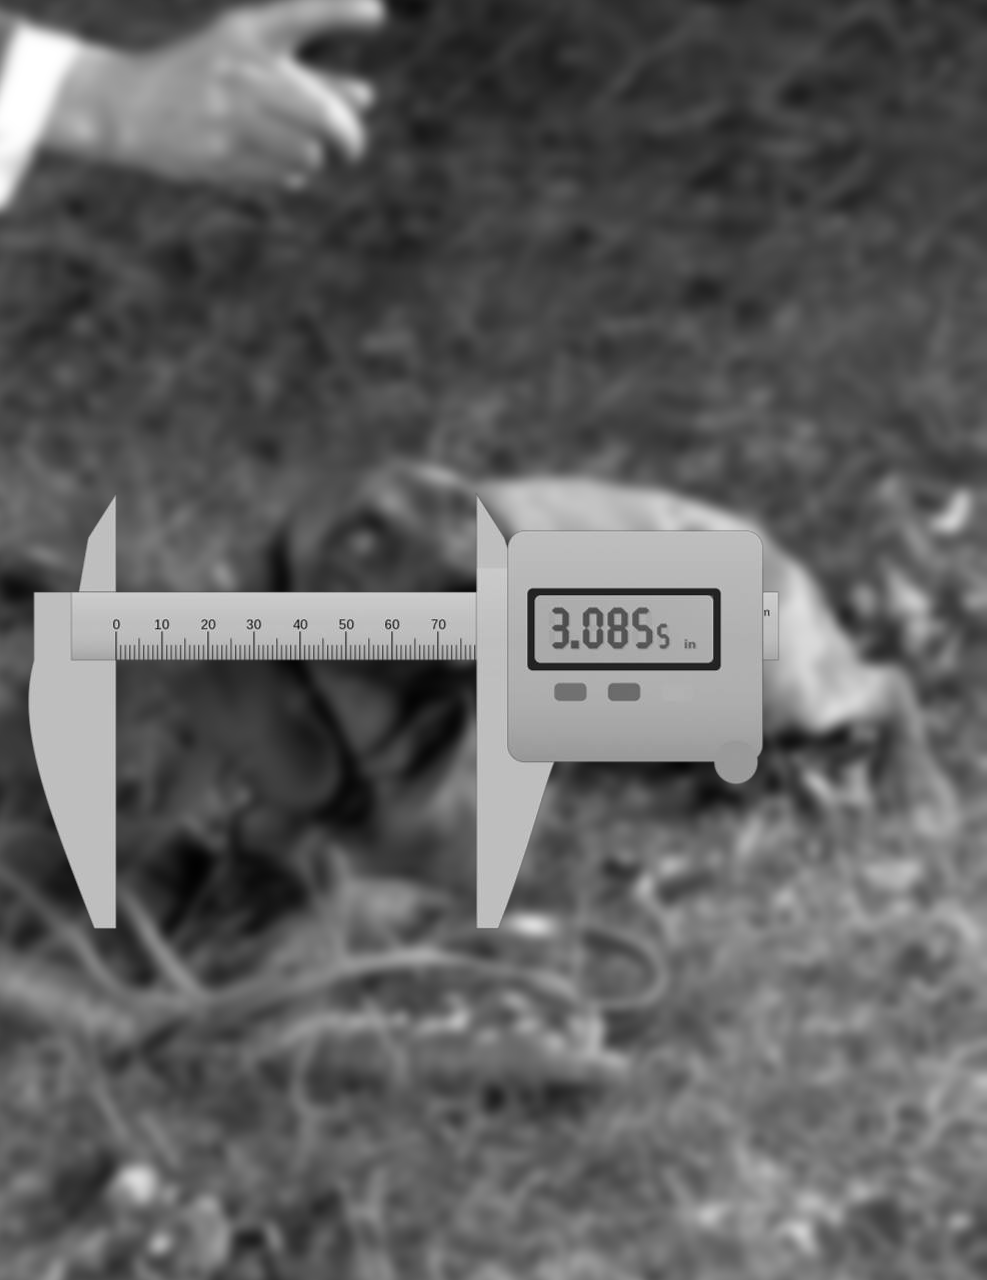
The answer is 3.0855 in
